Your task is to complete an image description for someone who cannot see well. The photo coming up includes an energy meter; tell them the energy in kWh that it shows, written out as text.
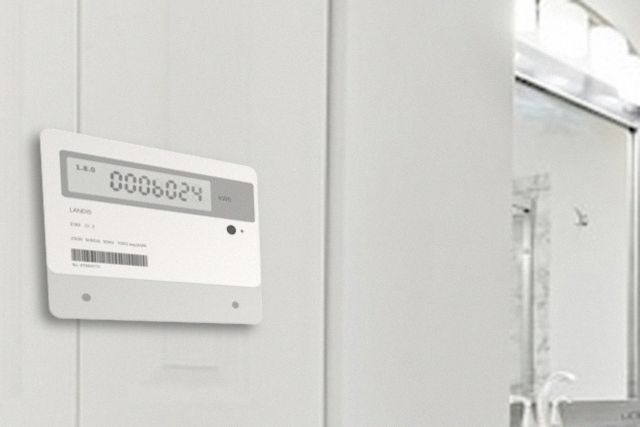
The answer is 6024 kWh
